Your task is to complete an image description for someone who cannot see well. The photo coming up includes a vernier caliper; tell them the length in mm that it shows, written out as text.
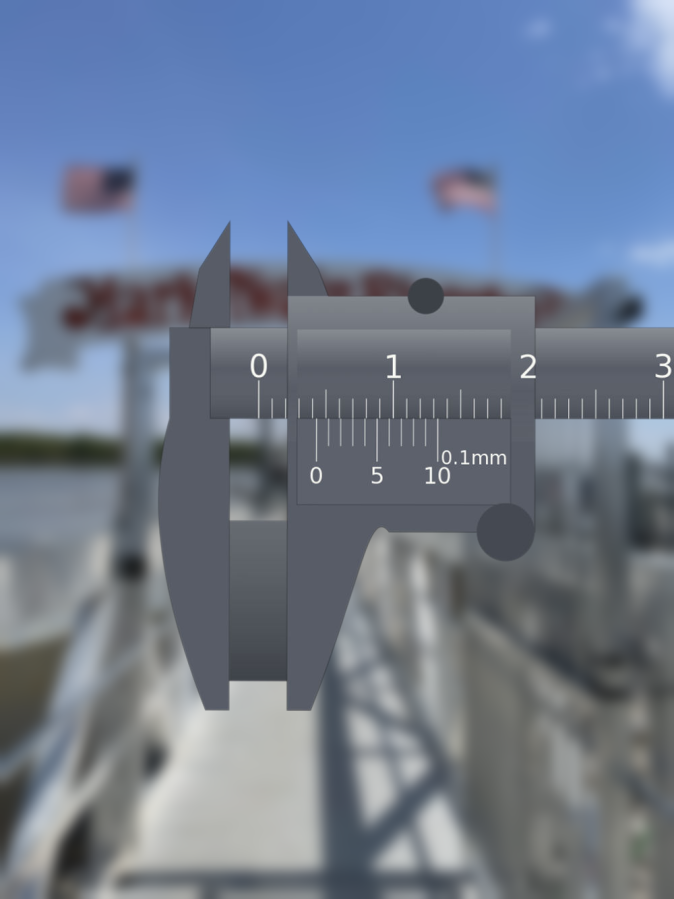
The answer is 4.3 mm
